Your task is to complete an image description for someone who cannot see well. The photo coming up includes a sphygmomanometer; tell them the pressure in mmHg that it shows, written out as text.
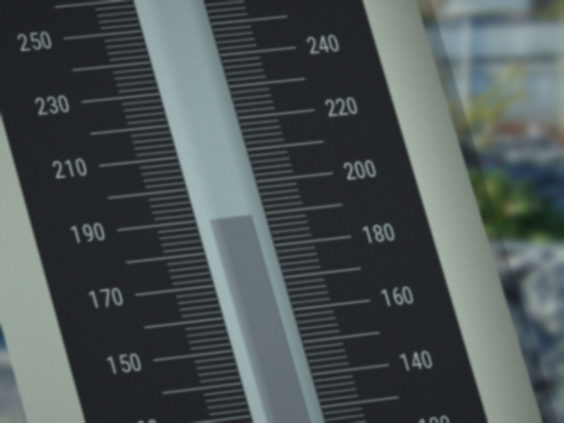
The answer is 190 mmHg
